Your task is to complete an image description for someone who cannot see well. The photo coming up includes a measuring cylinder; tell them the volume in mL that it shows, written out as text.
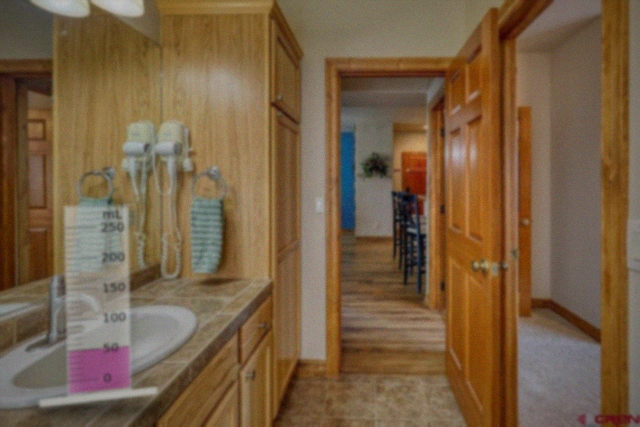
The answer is 50 mL
